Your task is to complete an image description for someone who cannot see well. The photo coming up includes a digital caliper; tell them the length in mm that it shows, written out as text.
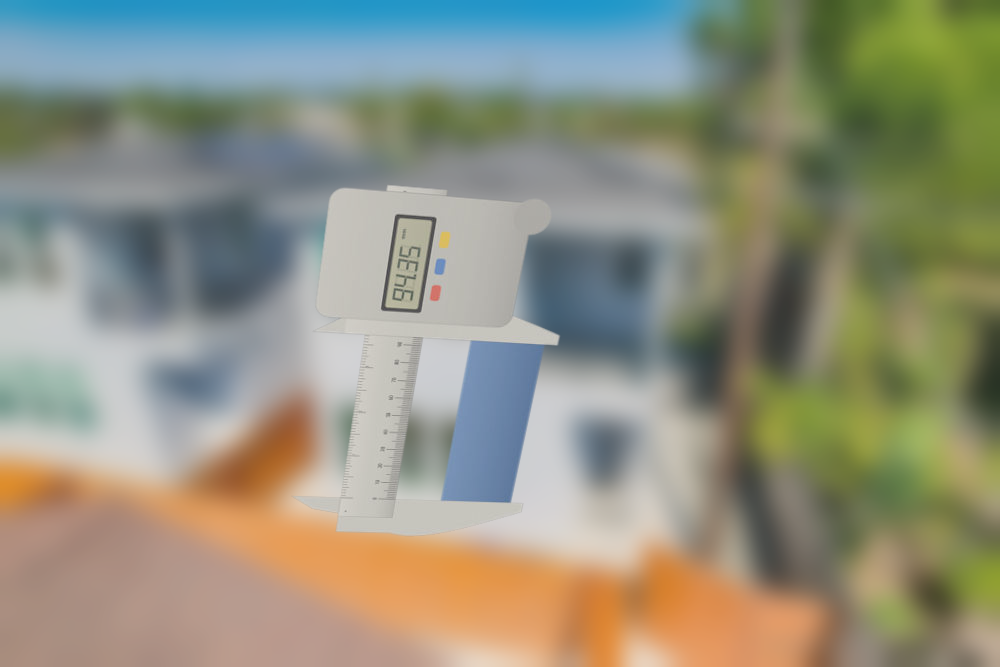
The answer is 94.35 mm
